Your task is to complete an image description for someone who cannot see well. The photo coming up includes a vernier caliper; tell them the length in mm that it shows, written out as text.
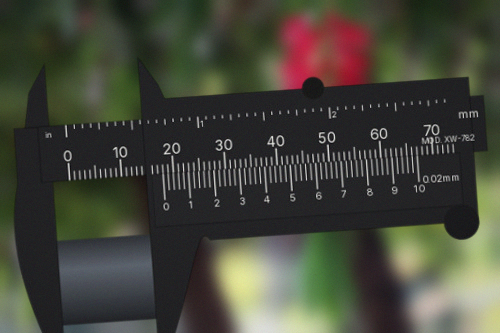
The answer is 18.0 mm
